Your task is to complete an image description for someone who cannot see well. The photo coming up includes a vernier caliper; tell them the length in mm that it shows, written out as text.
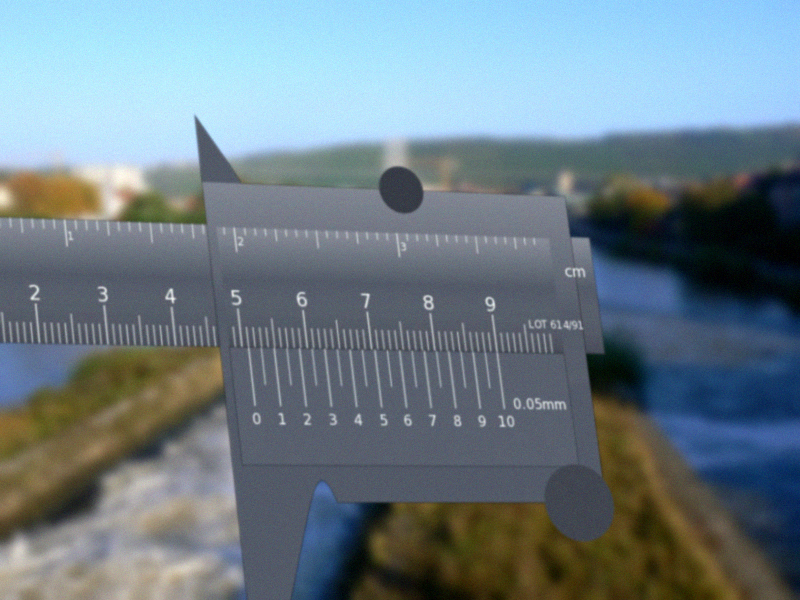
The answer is 51.0 mm
